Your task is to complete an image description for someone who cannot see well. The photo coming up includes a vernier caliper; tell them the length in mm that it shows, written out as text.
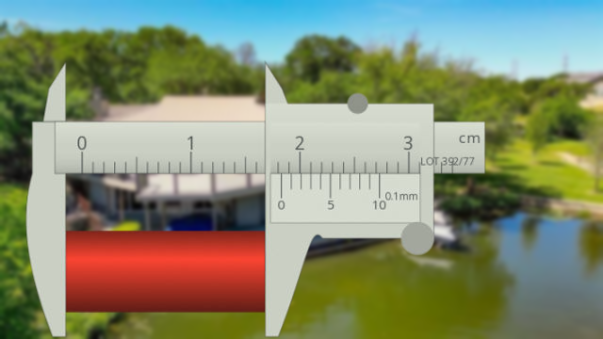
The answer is 18.3 mm
